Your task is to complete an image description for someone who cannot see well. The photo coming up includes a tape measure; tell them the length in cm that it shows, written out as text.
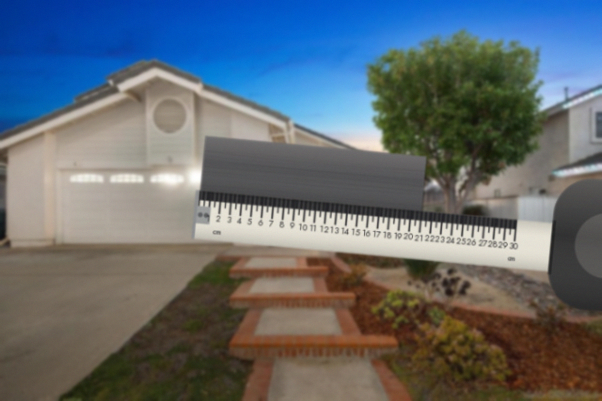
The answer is 21 cm
